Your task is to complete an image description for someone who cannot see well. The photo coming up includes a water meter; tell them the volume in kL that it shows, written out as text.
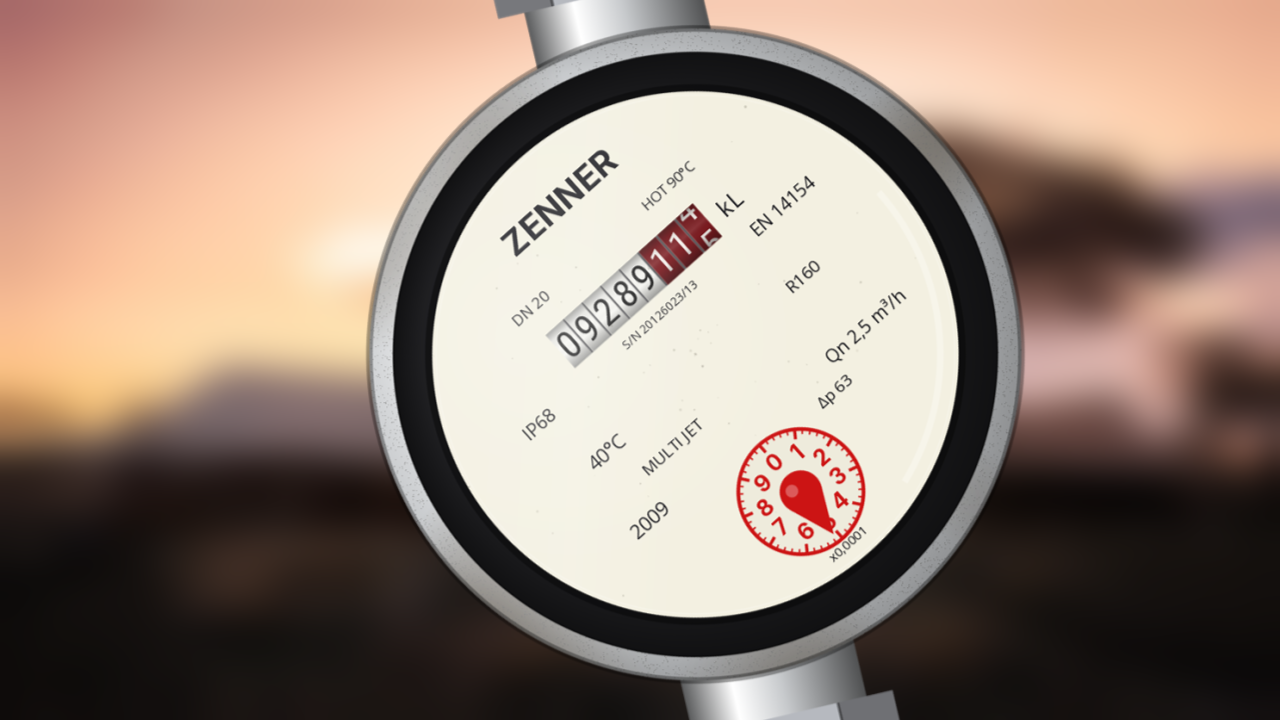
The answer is 9289.1145 kL
